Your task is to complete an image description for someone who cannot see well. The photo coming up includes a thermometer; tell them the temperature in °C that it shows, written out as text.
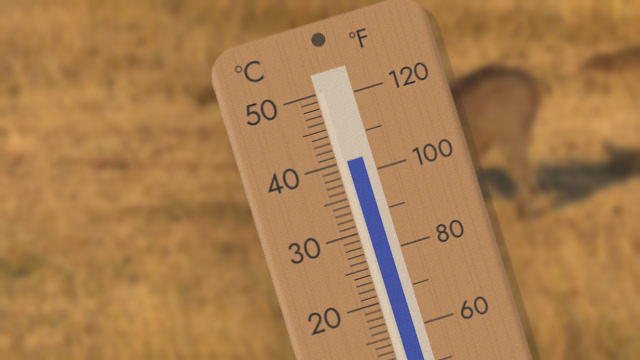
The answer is 40 °C
